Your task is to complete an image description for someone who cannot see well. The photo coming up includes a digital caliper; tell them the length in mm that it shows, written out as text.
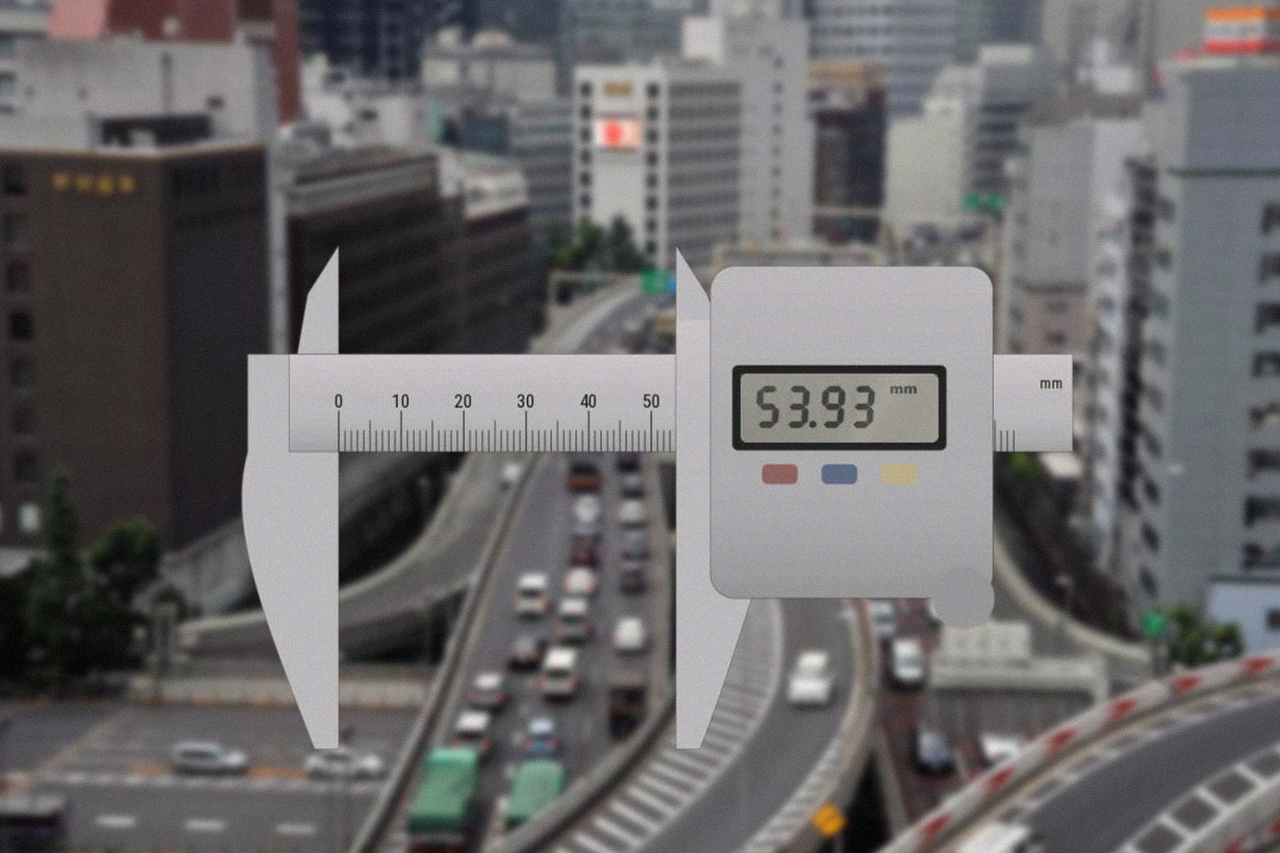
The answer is 53.93 mm
